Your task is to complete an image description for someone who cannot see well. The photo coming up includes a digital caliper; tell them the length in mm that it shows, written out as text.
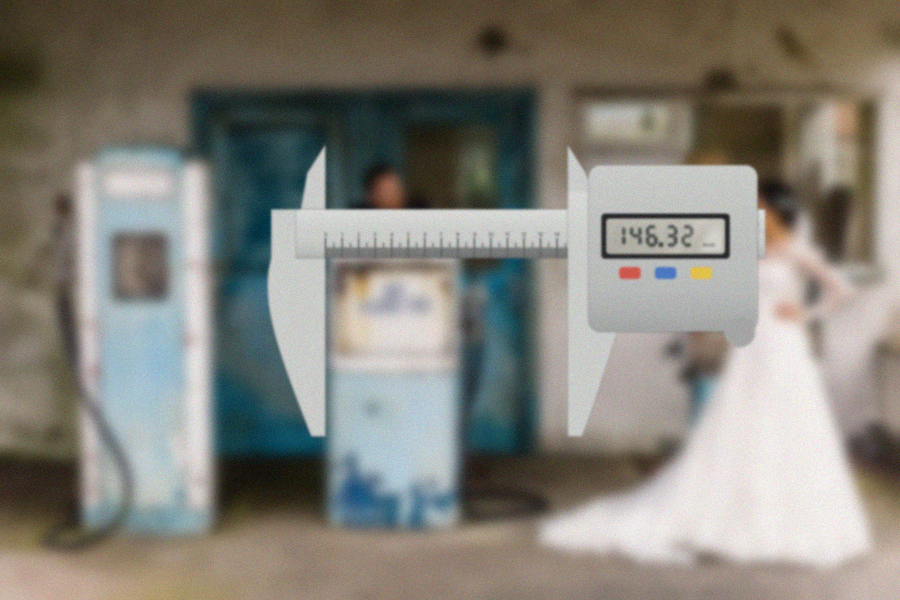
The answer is 146.32 mm
